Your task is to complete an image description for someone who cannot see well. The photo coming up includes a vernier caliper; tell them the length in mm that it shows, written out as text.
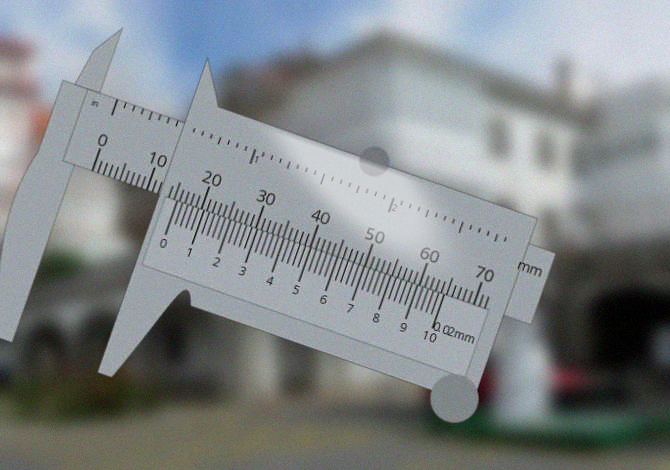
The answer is 15.6 mm
